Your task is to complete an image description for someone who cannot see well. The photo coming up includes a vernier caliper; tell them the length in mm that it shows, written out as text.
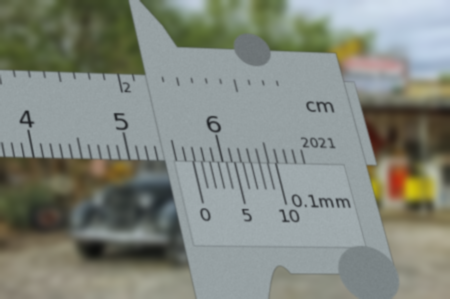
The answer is 56.8 mm
